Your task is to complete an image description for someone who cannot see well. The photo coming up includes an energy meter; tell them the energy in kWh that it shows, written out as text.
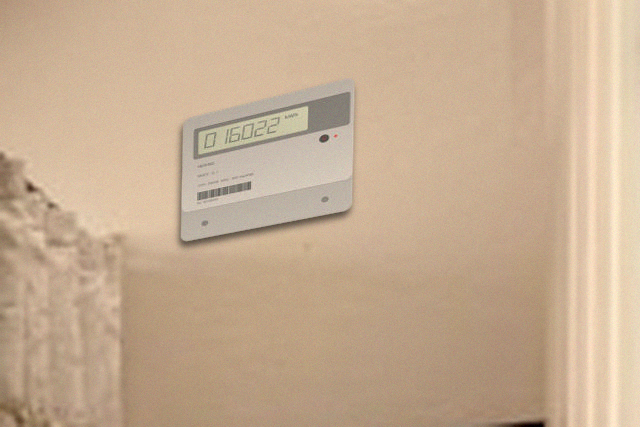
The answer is 16022 kWh
